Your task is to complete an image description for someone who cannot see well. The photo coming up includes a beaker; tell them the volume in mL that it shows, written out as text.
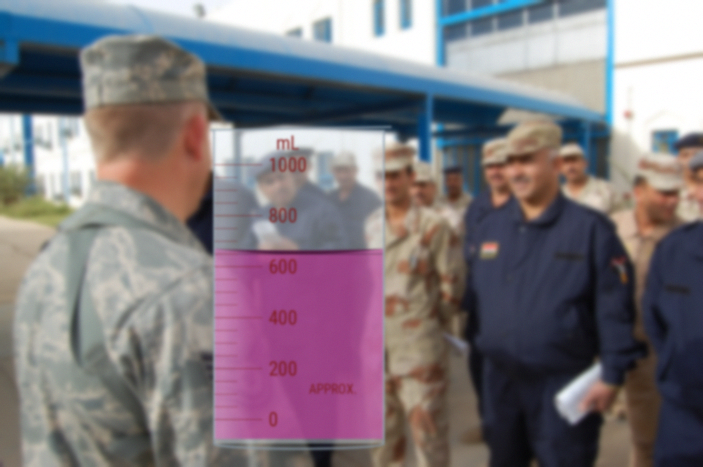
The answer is 650 mL
